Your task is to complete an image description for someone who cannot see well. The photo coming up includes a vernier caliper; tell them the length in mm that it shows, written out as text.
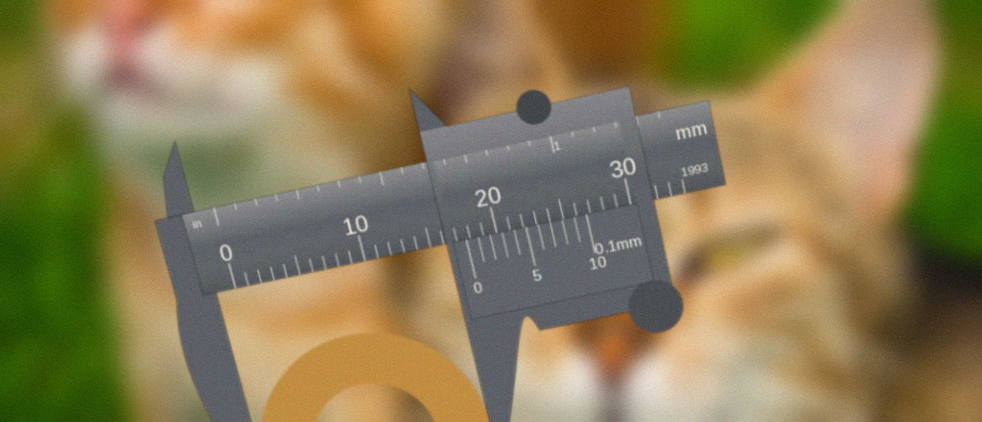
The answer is 17.7 mm
